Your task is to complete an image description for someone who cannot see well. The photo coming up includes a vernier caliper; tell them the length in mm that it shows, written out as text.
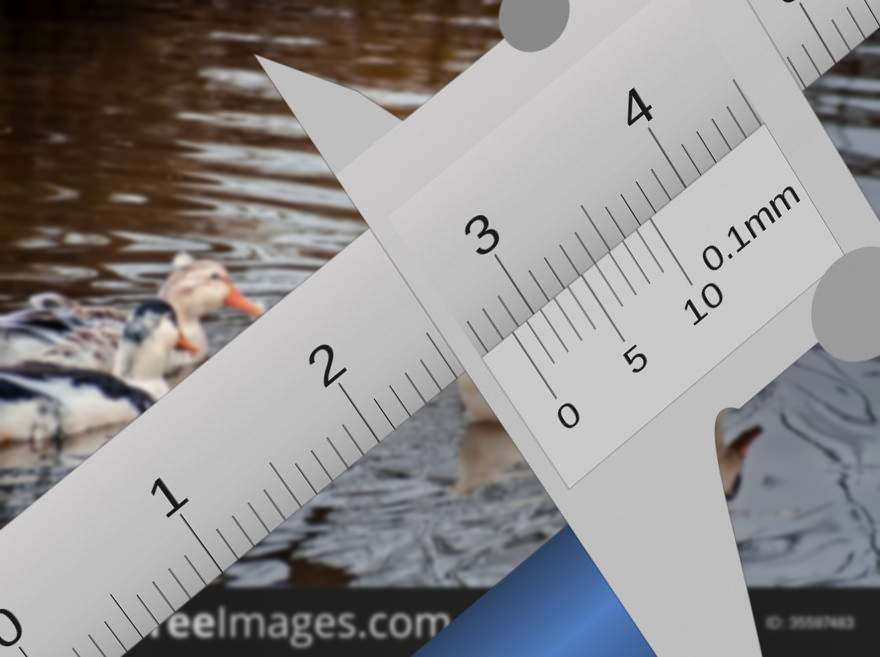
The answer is 28.6 mm
